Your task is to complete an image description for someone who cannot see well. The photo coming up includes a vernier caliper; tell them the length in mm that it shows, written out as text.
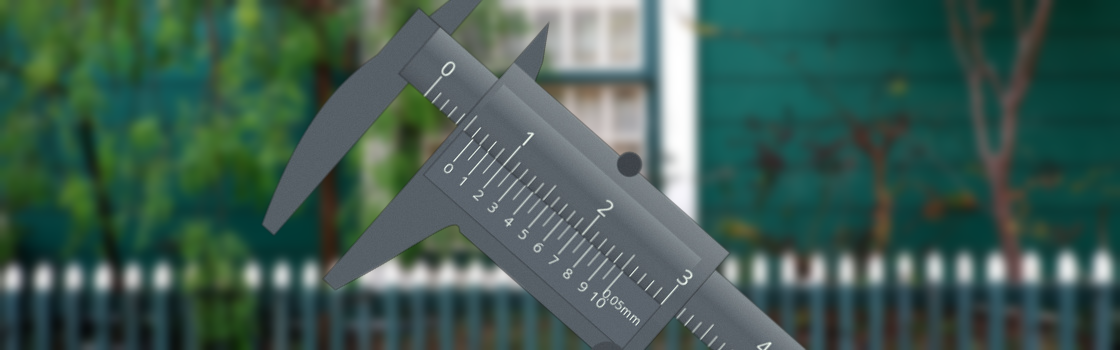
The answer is 6.2 mm
